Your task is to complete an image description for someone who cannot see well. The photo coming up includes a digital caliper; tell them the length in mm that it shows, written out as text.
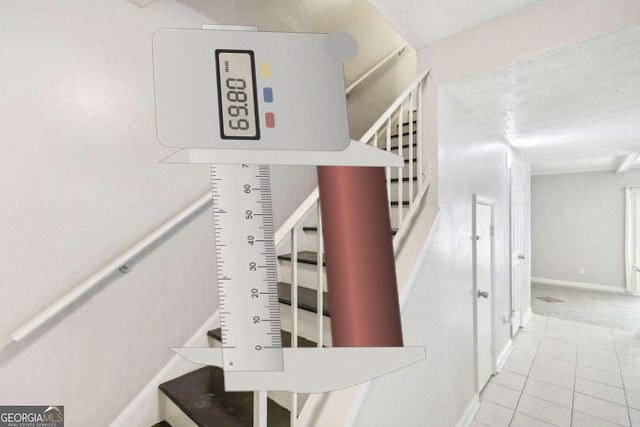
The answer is 69.80 mm
